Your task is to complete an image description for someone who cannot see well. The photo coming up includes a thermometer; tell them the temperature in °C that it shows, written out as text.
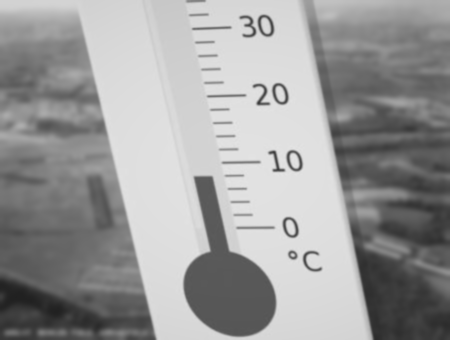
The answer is 8 °C
